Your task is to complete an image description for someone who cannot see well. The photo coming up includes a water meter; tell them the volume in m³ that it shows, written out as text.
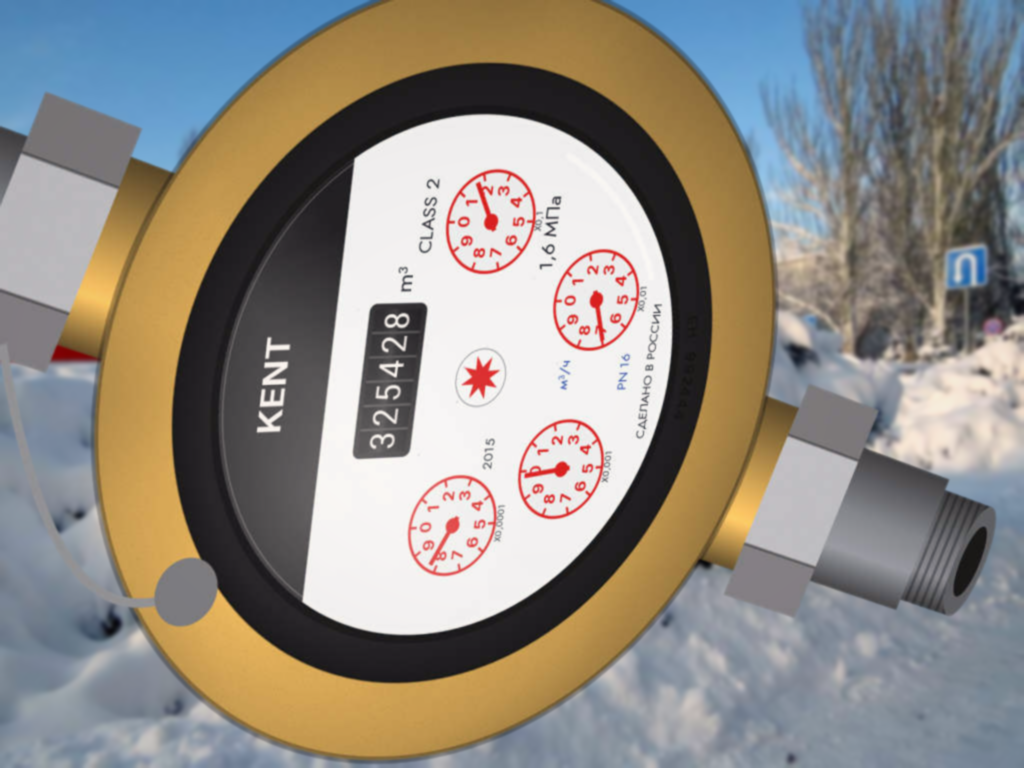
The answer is 325428.1698 m³
